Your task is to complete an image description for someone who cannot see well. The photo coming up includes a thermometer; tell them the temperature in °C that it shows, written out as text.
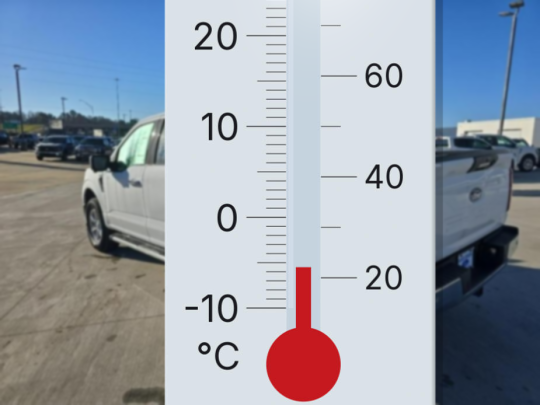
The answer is -5.5 °C
